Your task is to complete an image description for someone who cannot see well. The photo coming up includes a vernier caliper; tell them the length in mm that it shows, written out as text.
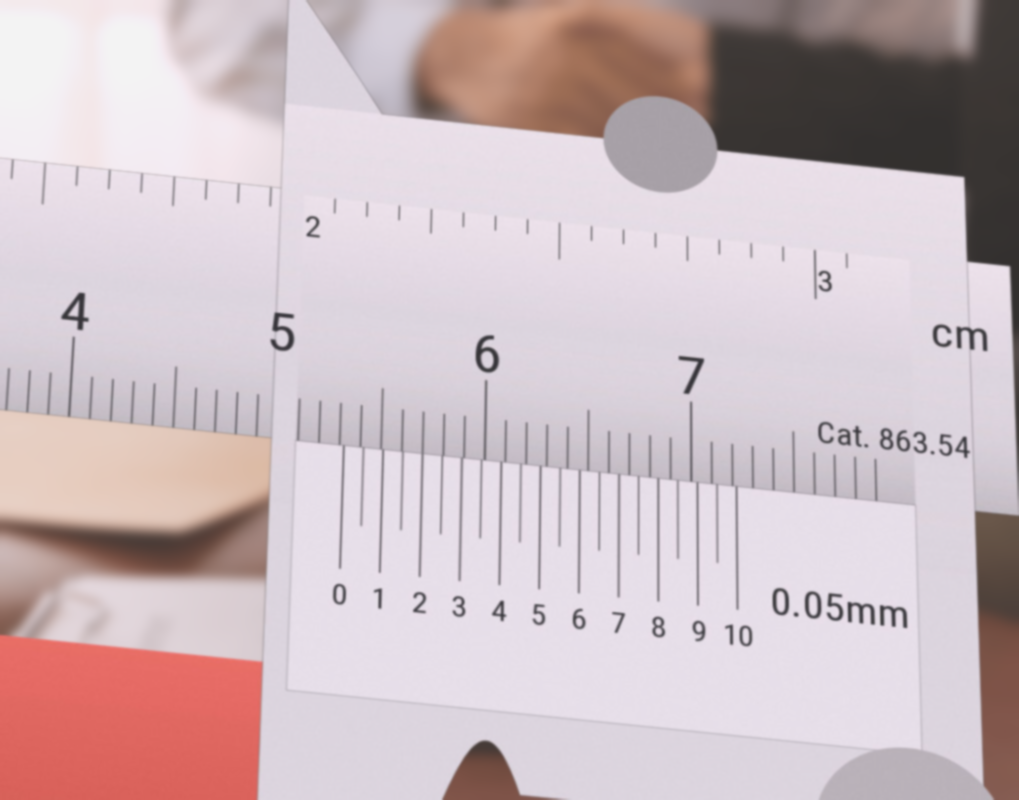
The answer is 53.2 mm
